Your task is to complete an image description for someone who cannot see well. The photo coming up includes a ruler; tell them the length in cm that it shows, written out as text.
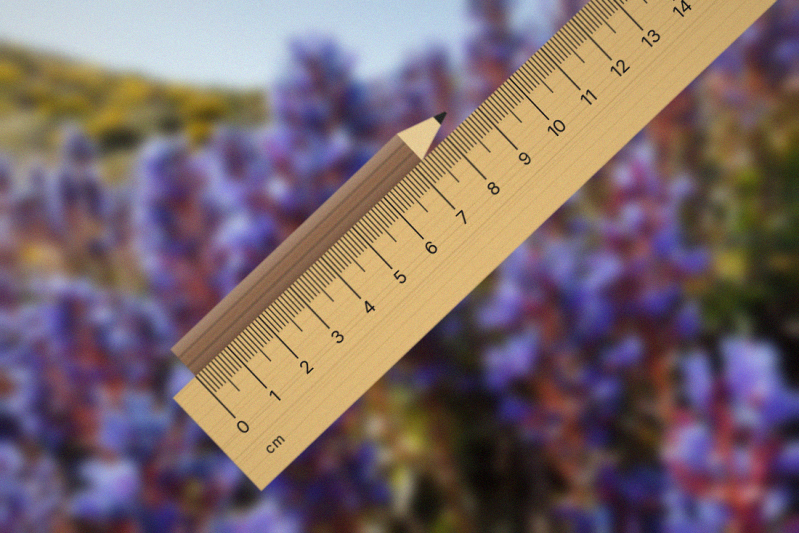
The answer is 8.4 cm
